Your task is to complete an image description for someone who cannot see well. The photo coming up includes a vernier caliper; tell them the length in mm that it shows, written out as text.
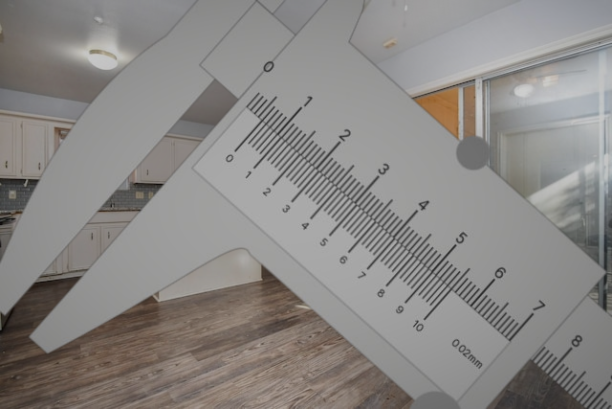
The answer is 6.0 mm
